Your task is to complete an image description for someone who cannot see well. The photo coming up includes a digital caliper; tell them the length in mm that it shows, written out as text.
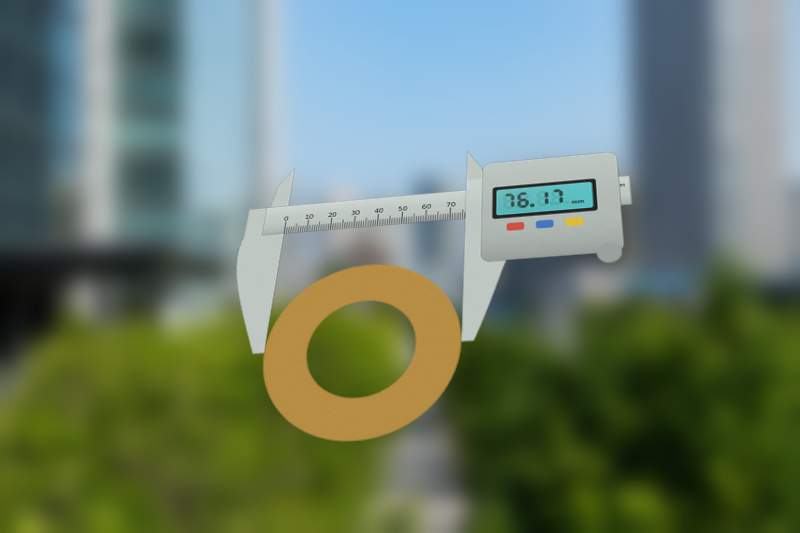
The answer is 76.17 mm
